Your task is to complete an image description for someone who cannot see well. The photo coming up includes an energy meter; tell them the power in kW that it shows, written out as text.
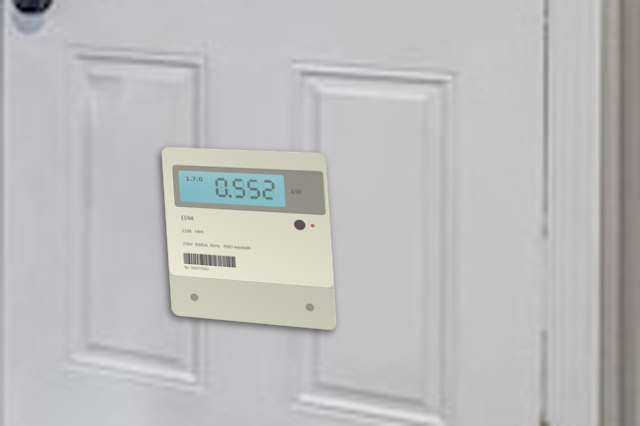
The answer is 0.552 kW
